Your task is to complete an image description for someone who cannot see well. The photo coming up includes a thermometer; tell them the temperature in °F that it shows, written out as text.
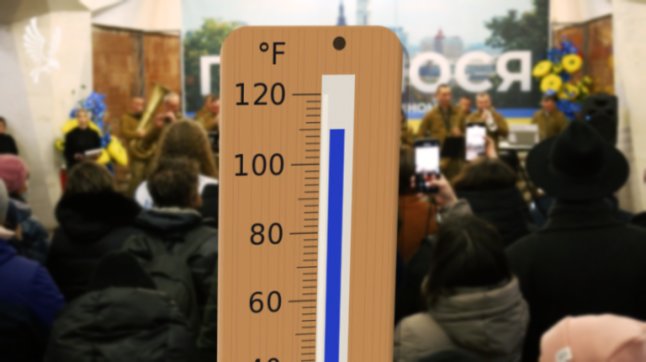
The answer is 110 °F
